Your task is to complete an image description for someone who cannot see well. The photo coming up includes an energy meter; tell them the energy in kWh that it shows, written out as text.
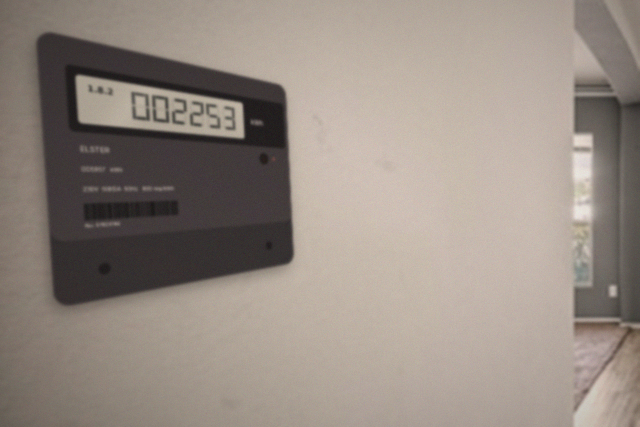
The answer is 2253 kWh
